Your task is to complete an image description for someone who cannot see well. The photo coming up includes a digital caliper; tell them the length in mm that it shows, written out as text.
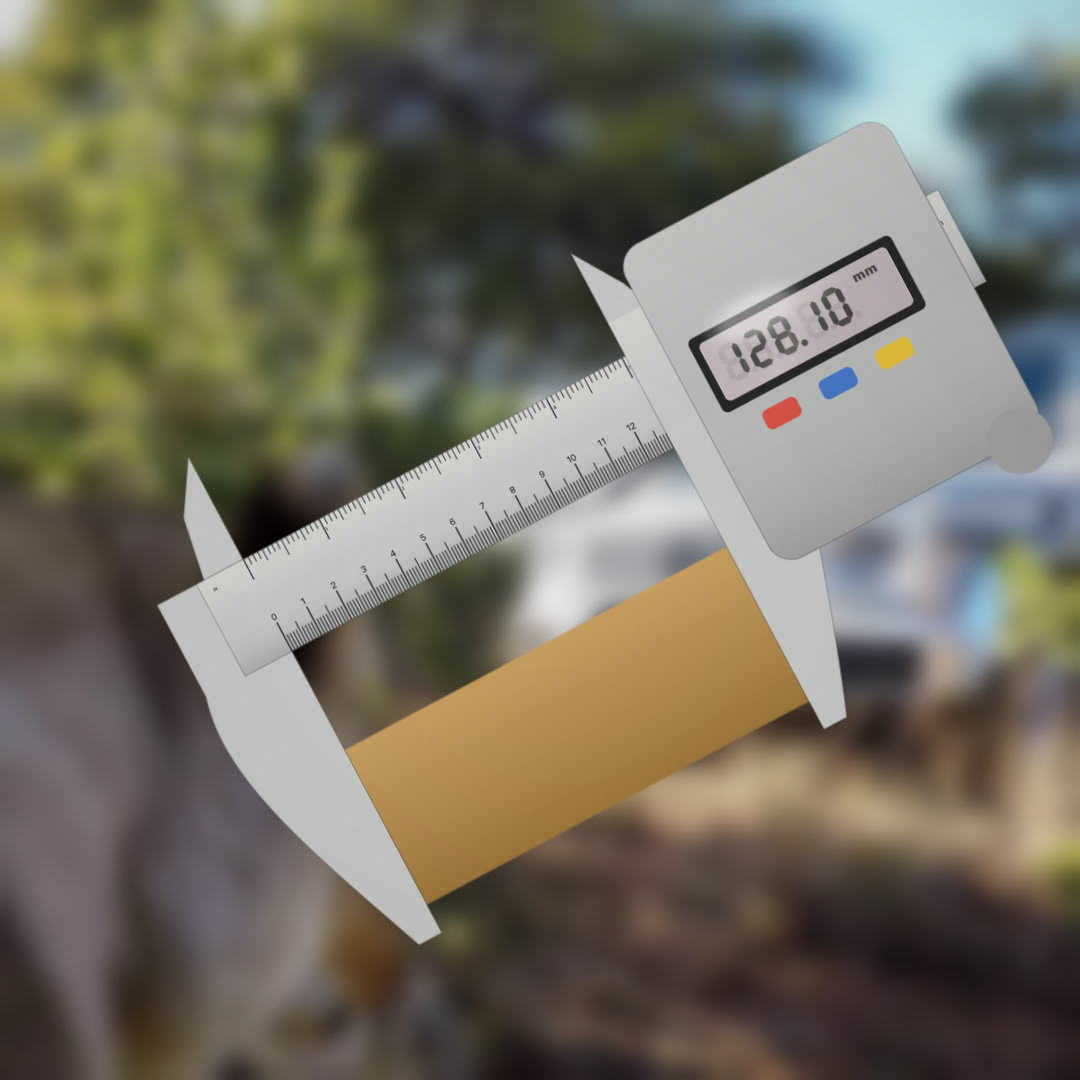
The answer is 128.10 mm
